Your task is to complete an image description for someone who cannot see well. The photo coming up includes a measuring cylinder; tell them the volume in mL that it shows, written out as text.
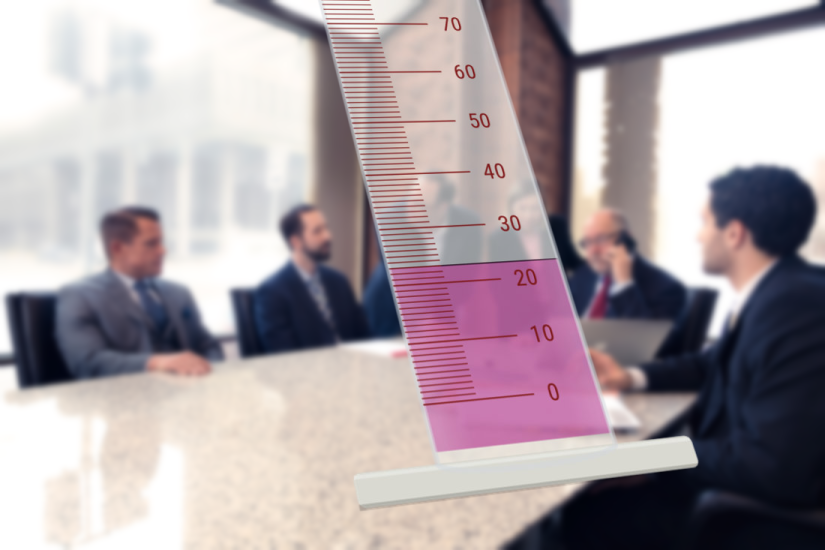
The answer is 23 mL
